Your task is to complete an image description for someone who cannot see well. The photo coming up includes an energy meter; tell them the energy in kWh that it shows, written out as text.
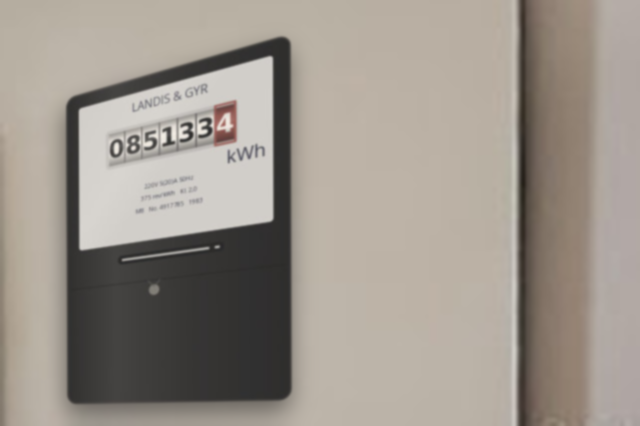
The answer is 85133.4 kWh
